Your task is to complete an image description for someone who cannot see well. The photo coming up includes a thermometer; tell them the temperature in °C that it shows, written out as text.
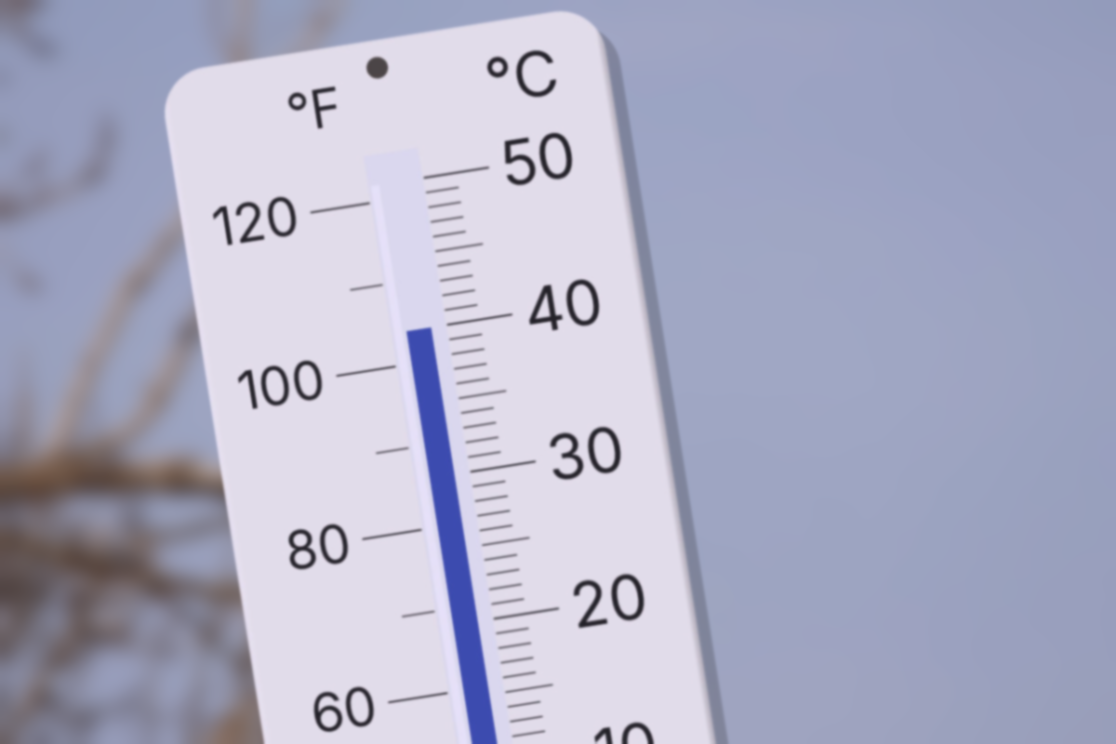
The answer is 40 °C
